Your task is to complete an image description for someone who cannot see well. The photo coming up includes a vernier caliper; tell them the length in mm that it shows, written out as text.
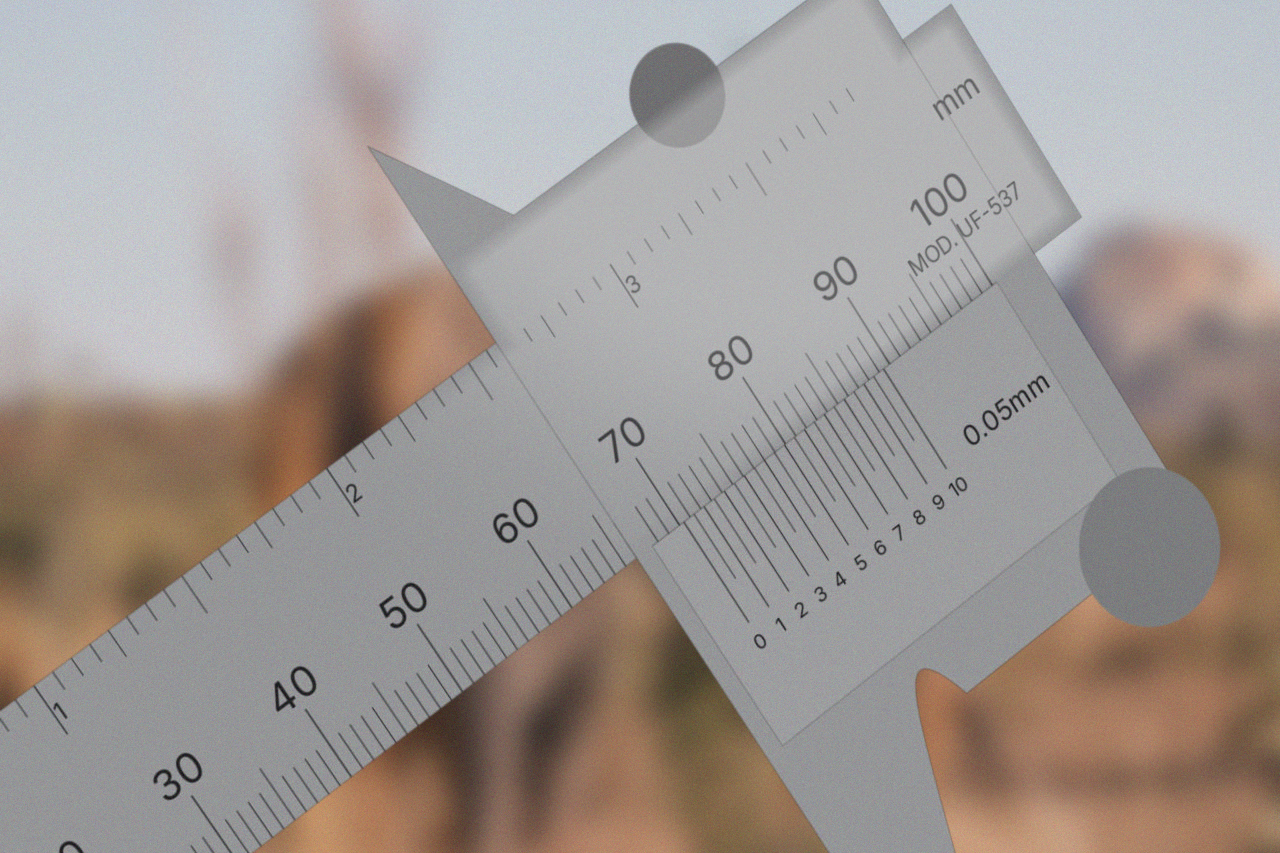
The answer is 70.4 mm
